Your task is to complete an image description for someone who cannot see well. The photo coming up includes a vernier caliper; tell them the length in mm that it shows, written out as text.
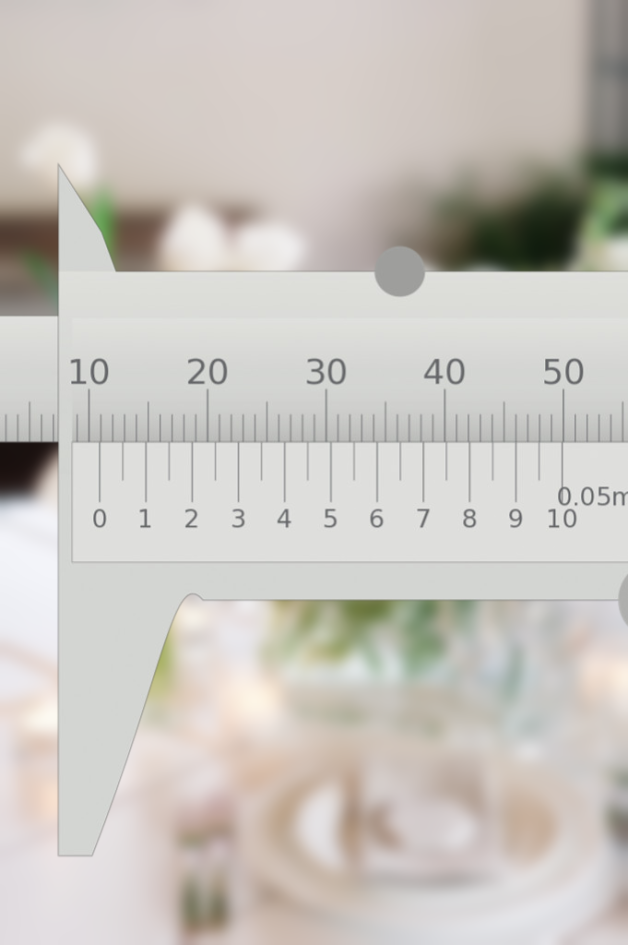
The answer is 10.9 mm
